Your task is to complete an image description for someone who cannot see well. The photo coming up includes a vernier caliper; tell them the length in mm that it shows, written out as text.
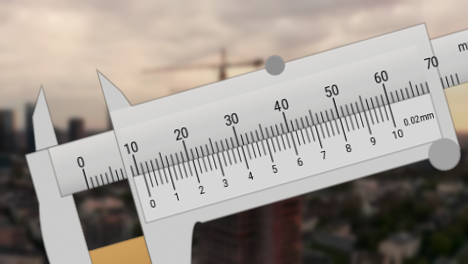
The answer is 11.0 mm
